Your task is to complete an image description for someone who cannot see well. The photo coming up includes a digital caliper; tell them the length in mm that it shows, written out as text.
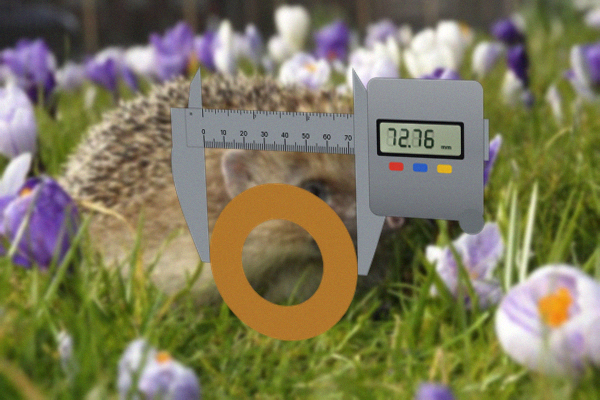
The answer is 72.76 mm
